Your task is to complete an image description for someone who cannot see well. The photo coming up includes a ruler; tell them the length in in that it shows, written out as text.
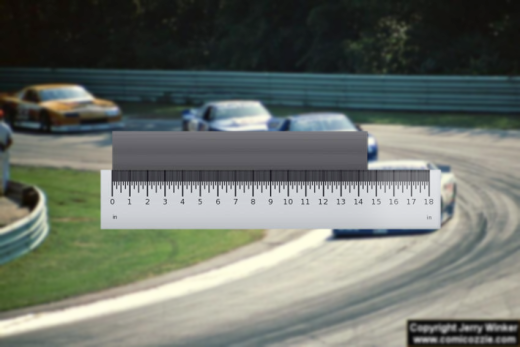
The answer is 14.5 in
